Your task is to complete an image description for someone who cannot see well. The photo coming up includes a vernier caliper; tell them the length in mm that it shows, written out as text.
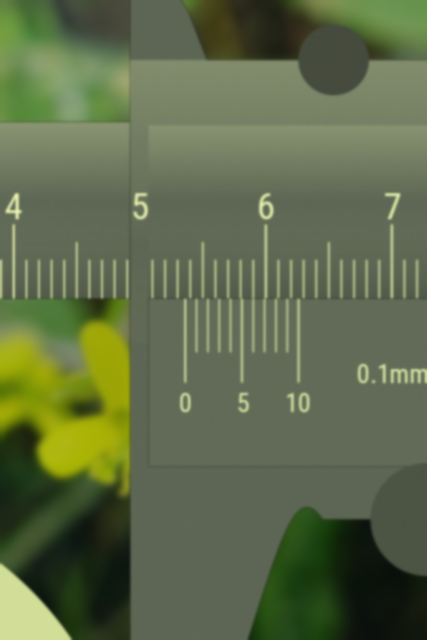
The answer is 53.6 mm
